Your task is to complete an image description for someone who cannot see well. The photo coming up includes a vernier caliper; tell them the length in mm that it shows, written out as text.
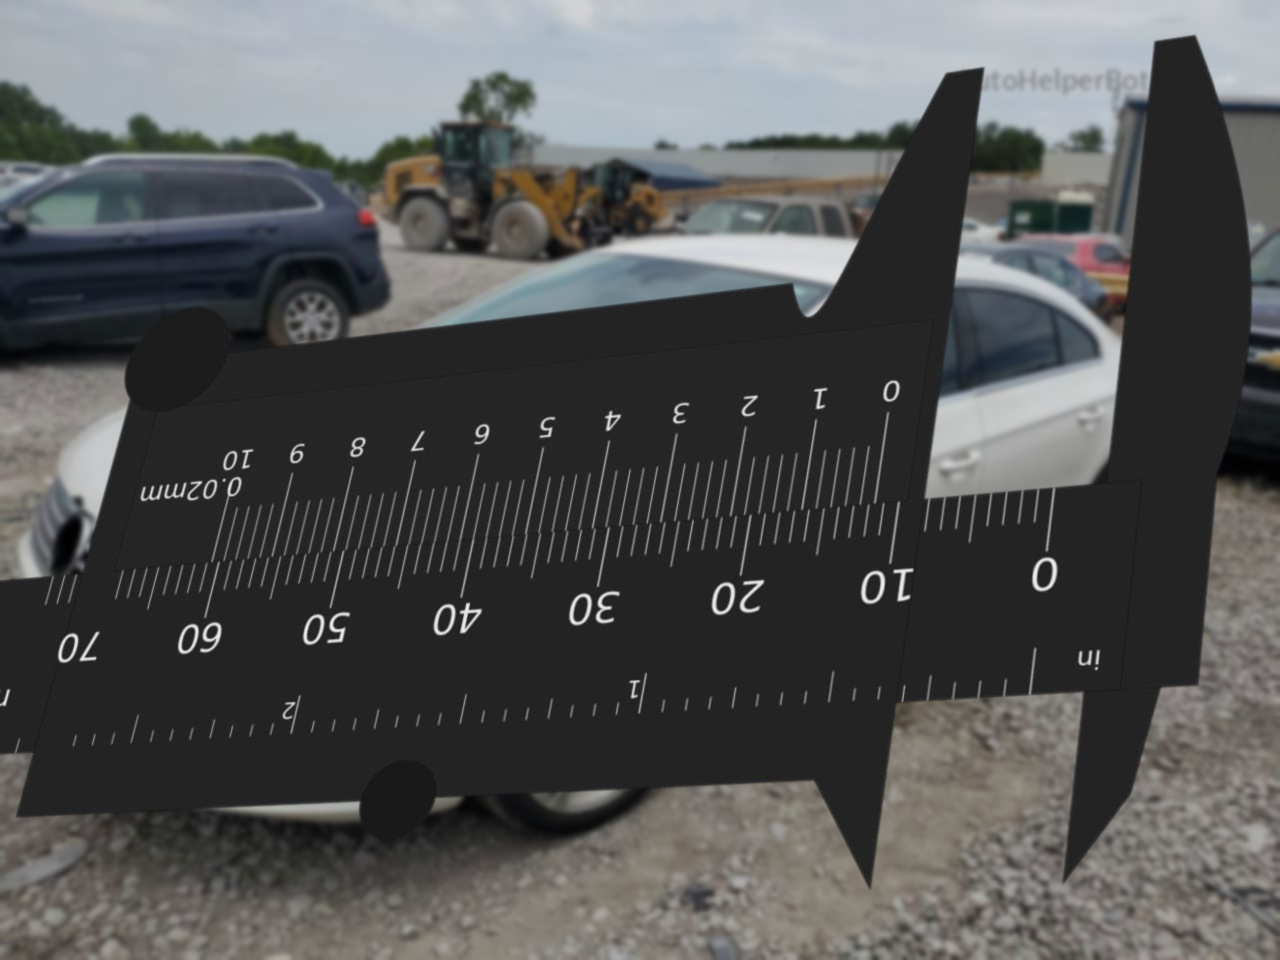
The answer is 11.6 mm
